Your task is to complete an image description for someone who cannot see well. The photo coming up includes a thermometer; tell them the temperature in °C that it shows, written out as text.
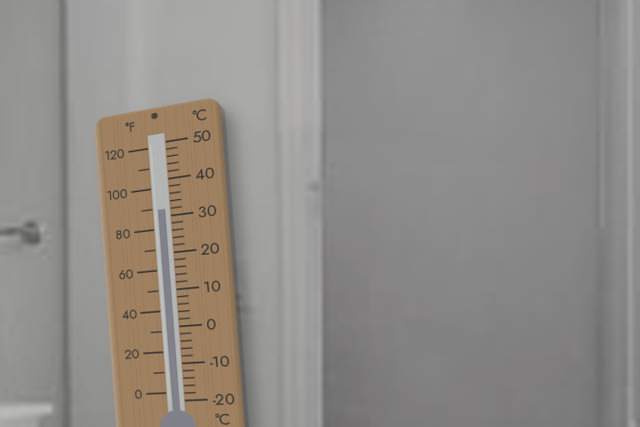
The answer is 32 °C
